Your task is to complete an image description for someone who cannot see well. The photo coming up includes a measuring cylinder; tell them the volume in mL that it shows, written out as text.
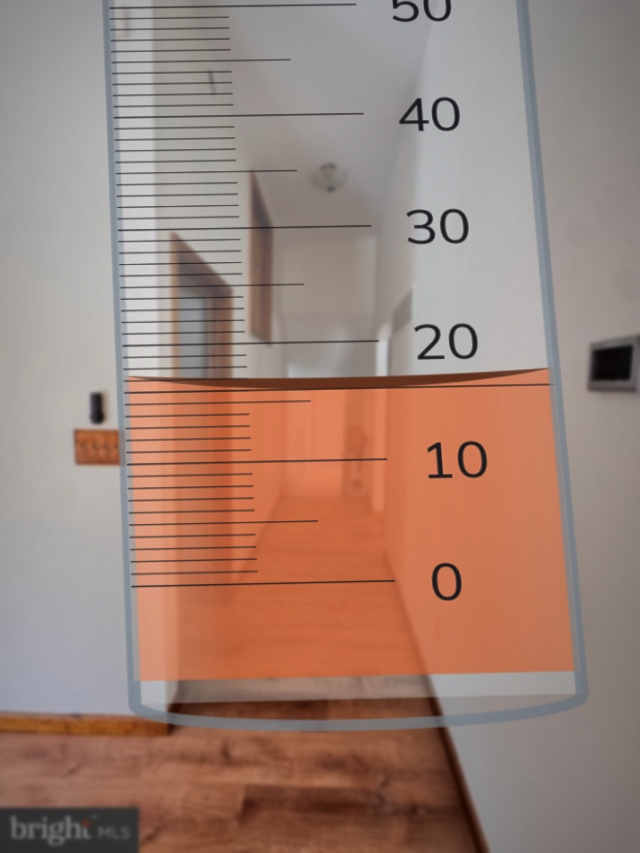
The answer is 16 mL
